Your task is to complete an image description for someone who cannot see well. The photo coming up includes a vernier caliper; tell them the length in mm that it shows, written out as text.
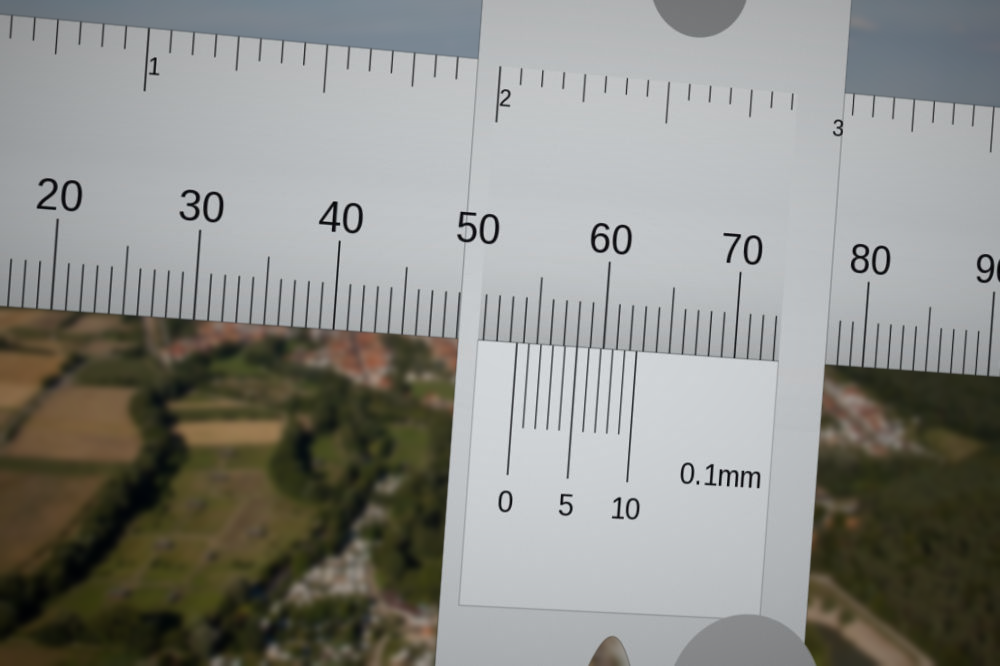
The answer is 53.5 mm
